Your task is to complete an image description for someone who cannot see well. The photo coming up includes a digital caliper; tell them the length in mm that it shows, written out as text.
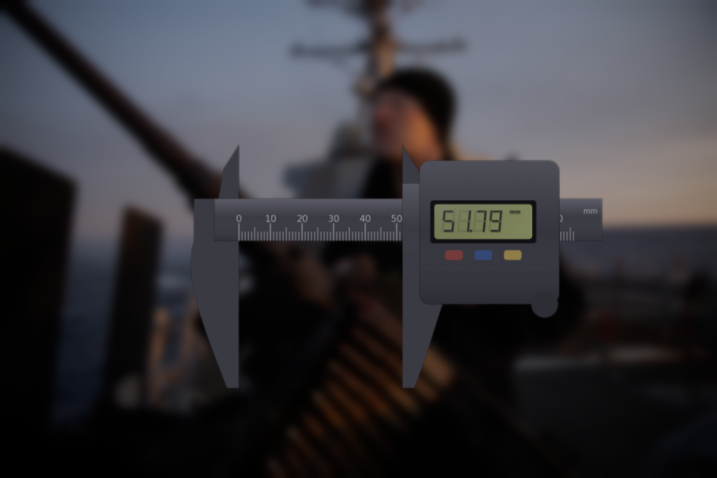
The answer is 51.79 mm
